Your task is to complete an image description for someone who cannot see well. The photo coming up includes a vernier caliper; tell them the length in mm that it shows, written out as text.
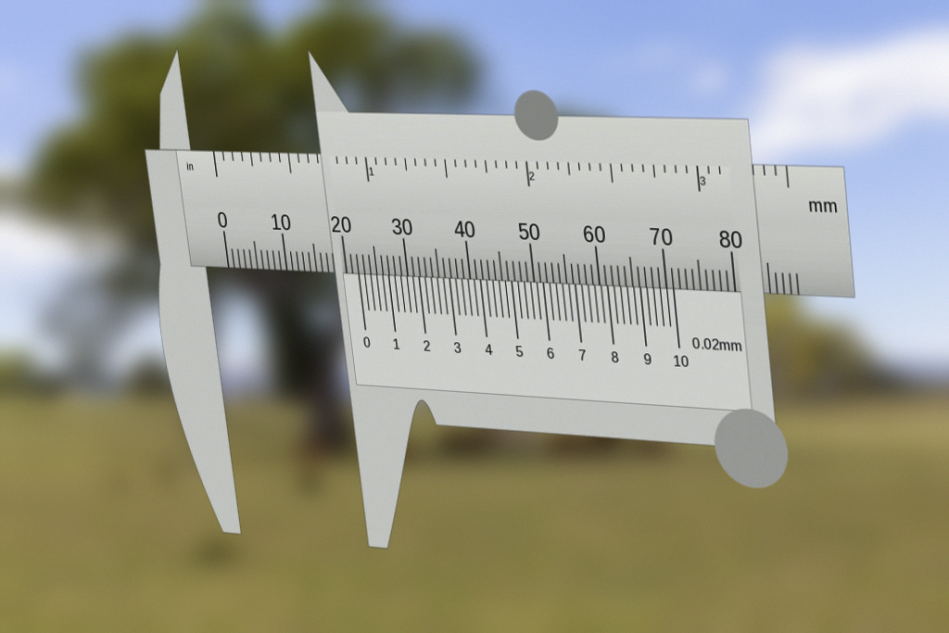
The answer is 22.0 mm
